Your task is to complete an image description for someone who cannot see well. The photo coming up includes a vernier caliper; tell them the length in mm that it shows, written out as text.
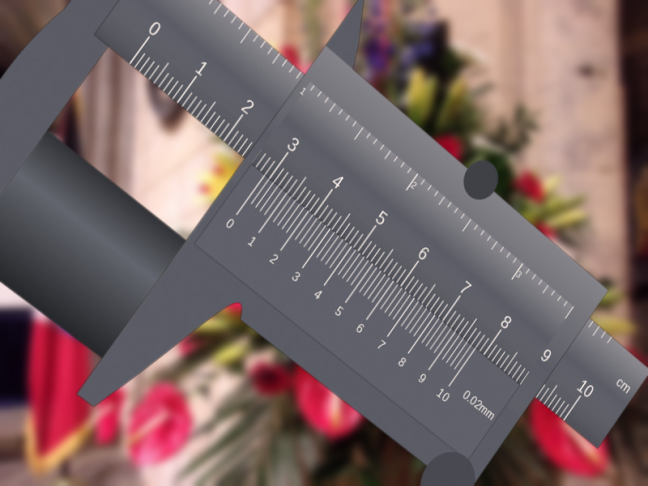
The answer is 29.0 mm
